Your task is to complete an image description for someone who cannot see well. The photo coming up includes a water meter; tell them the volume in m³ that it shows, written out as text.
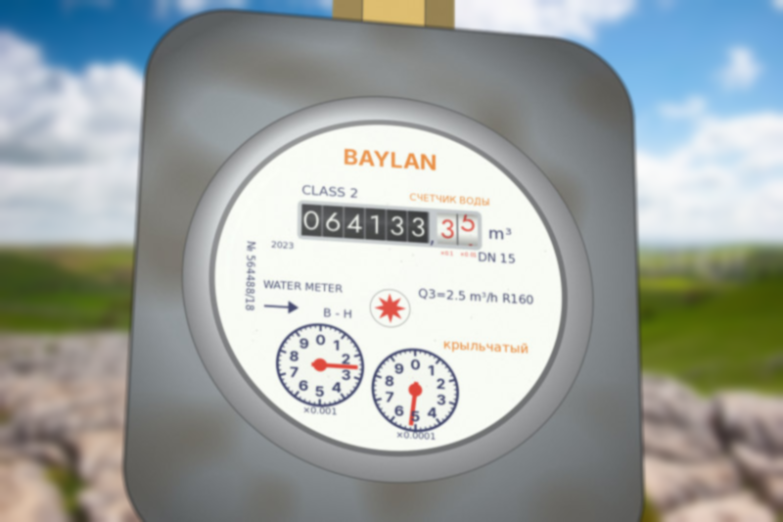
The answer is 64133.3525 m³
